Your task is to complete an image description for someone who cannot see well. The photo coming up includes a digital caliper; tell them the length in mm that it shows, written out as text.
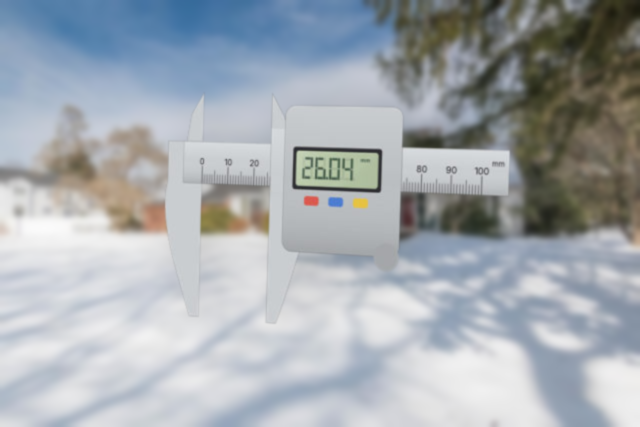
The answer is 26.04 mm
